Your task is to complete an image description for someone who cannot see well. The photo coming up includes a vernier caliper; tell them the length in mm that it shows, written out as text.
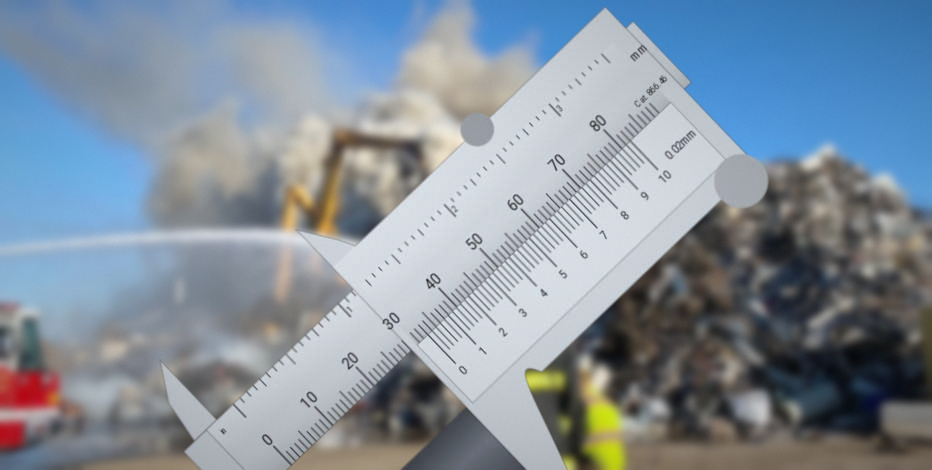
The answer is 33.0 mm
